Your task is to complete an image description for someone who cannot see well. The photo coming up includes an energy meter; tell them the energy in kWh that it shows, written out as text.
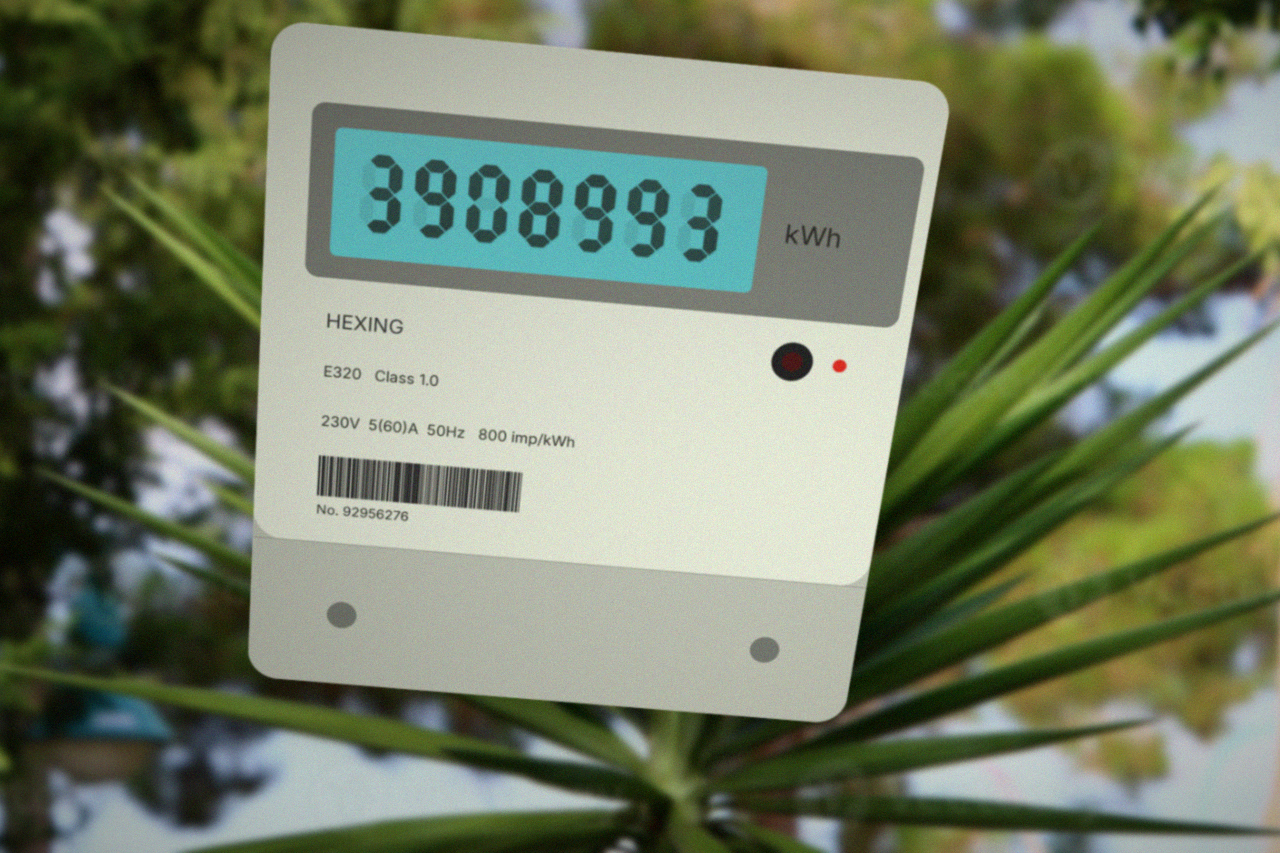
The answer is 3908993 kWh
